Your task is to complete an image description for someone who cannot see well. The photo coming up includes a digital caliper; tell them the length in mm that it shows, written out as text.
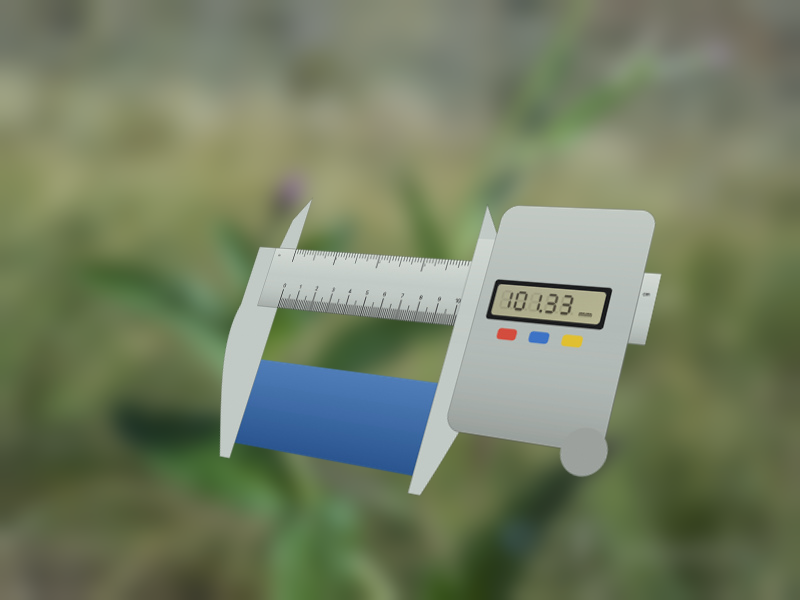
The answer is 101.33 mm
